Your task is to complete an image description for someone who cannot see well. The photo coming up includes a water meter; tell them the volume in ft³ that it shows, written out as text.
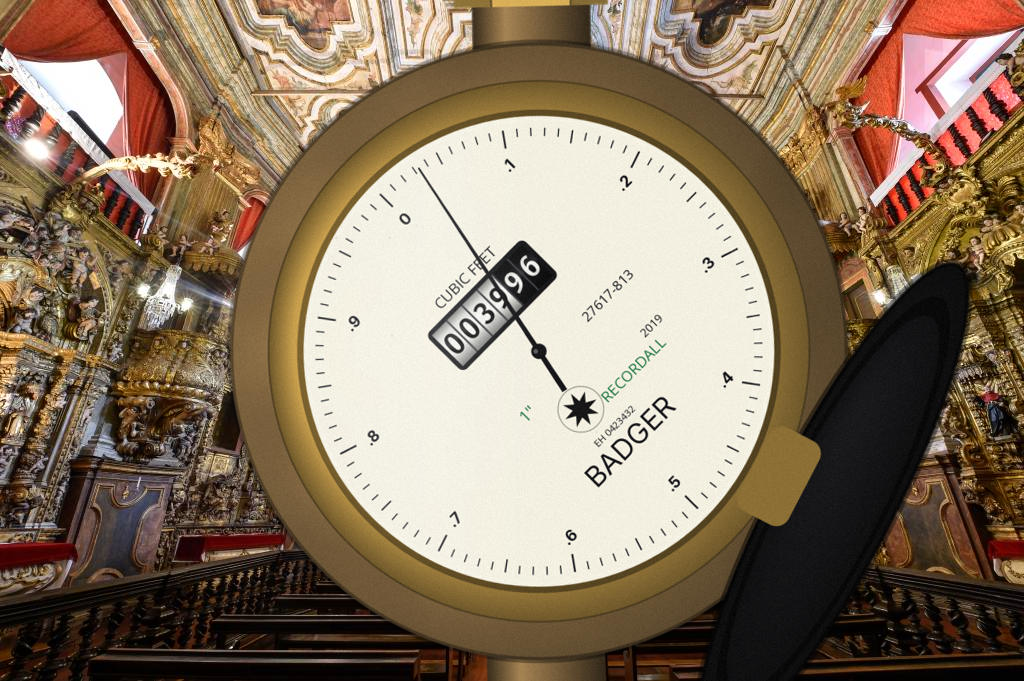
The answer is 3996.03 ft³
